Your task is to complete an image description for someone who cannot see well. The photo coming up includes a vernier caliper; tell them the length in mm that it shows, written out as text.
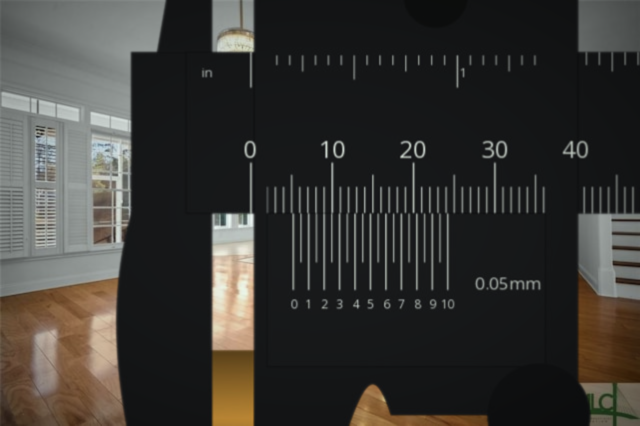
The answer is 5.2 mm
